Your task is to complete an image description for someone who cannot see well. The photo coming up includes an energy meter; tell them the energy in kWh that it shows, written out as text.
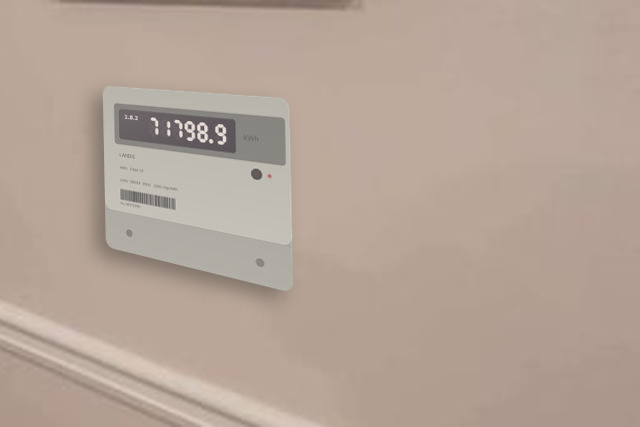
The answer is 71798.9 kWh
